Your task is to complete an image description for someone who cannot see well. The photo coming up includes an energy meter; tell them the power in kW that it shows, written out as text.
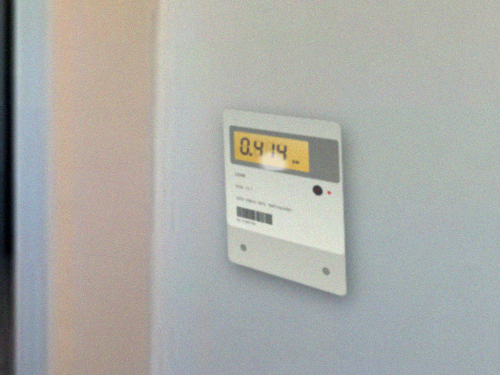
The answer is 0.414 kW
